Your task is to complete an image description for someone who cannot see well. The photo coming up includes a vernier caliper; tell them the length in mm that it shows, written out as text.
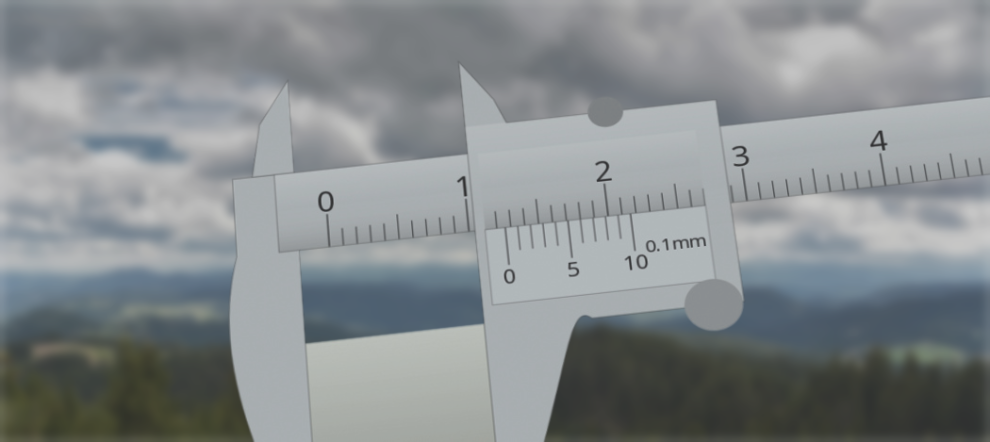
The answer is 12.6 mm
